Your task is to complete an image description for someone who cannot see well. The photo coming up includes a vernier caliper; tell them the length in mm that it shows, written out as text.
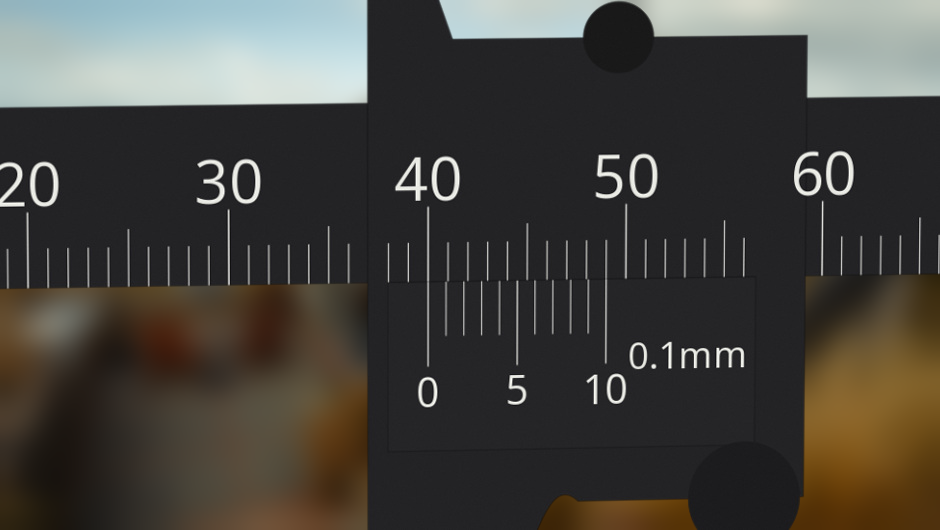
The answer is 40.0 mm
